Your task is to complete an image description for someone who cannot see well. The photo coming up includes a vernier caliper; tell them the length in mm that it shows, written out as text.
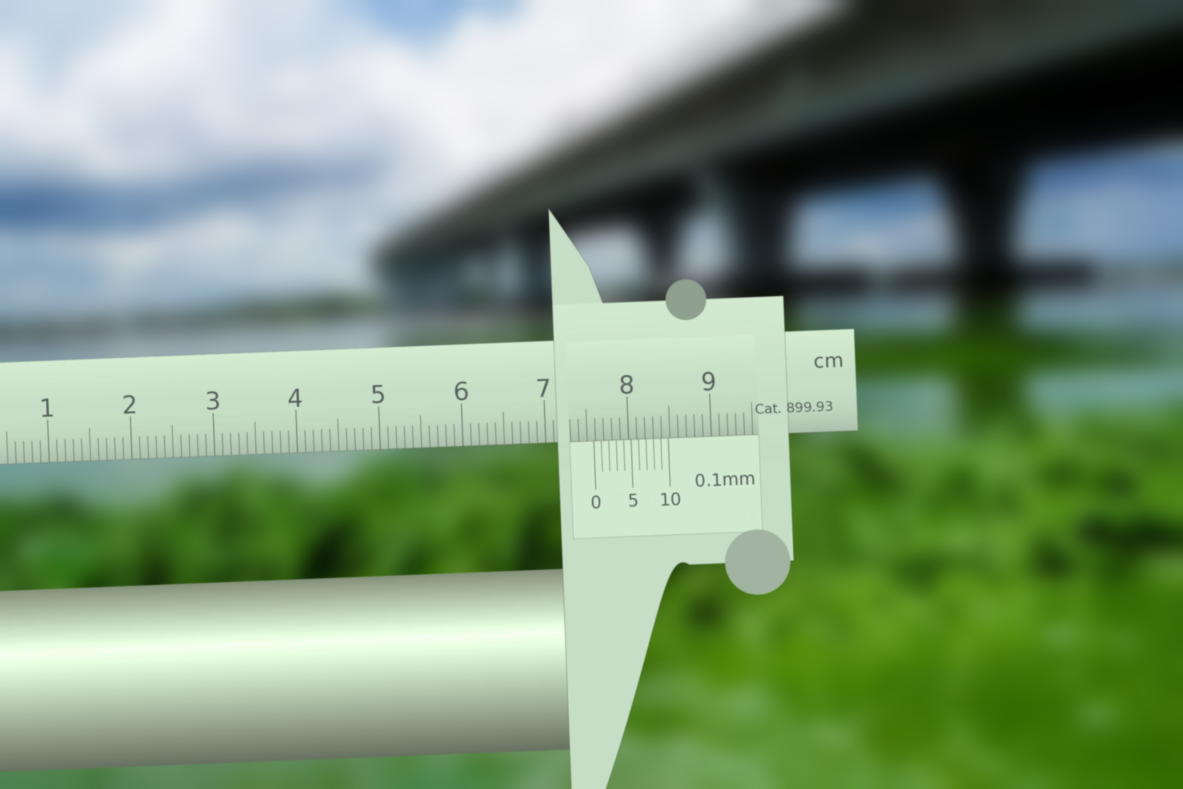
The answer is 75.8 mm
